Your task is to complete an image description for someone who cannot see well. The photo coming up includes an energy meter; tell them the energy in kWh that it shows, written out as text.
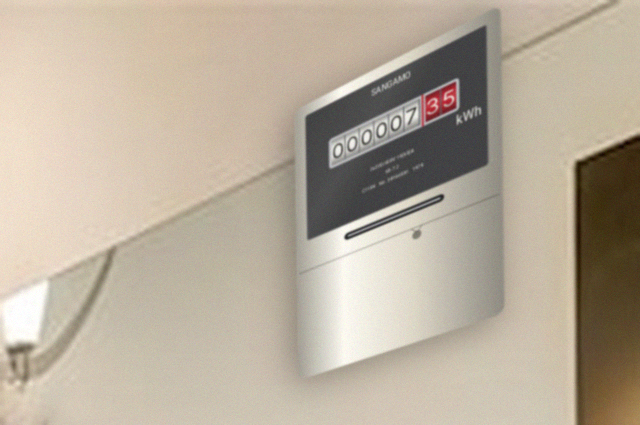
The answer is 7.35 kWh
